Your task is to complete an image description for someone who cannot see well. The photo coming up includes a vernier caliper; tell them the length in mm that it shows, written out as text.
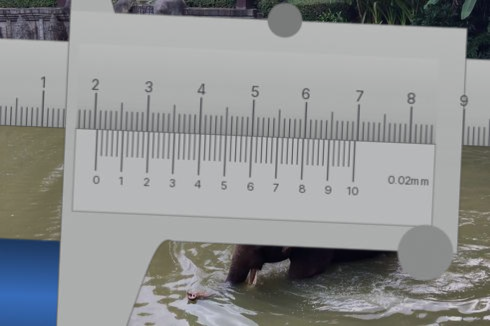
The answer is 20.5 mm
